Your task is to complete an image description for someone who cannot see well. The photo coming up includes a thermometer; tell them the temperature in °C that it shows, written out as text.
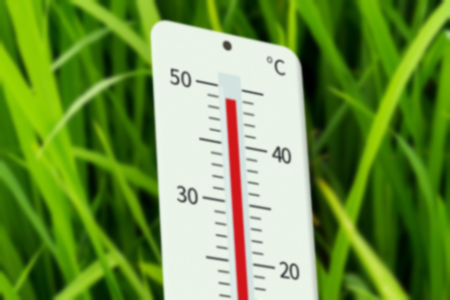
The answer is 48 °C
